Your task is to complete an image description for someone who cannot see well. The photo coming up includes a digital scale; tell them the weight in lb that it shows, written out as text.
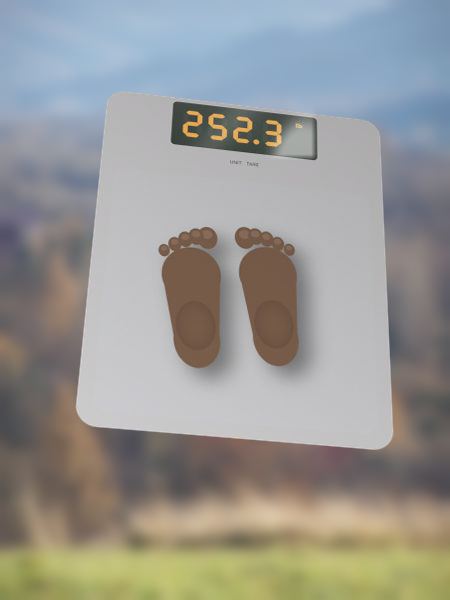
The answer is 252.3 lb
